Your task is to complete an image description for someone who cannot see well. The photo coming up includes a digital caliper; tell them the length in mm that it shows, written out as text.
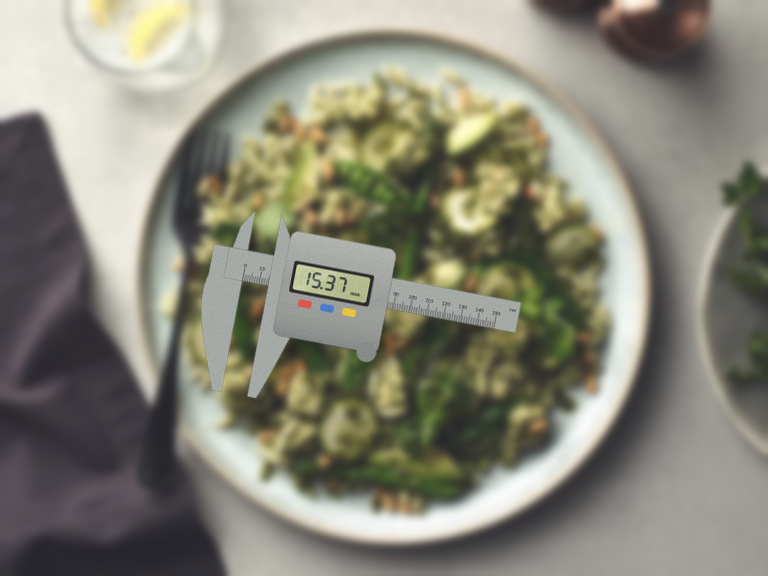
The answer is 15.37 mm
